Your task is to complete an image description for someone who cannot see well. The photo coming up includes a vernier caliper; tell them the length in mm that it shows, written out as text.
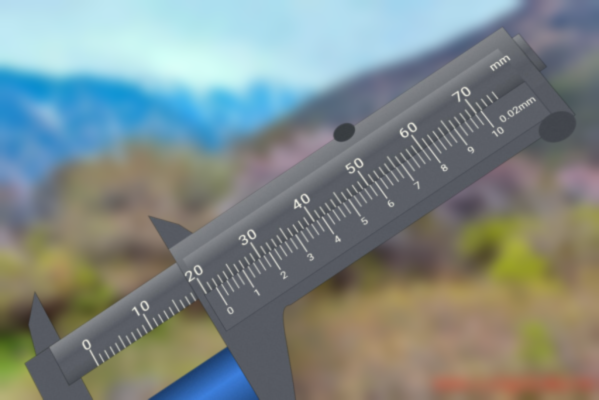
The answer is 21.8 mm
